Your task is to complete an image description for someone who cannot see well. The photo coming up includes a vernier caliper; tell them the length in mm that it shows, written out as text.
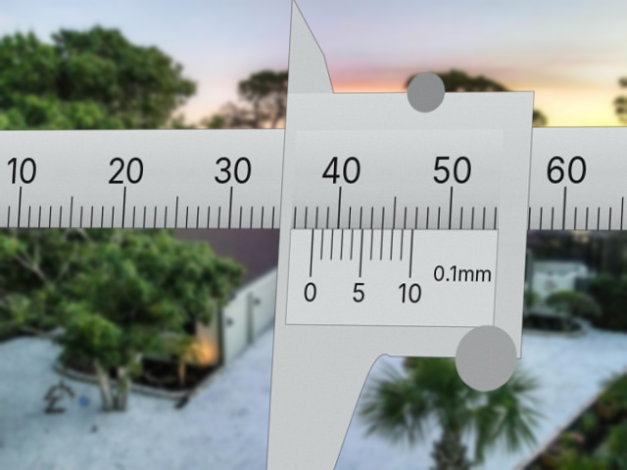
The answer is 37.7 mm
